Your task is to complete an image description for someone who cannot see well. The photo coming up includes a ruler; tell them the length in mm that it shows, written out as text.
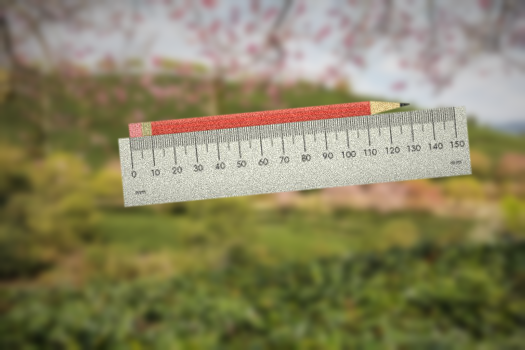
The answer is 130 mm
